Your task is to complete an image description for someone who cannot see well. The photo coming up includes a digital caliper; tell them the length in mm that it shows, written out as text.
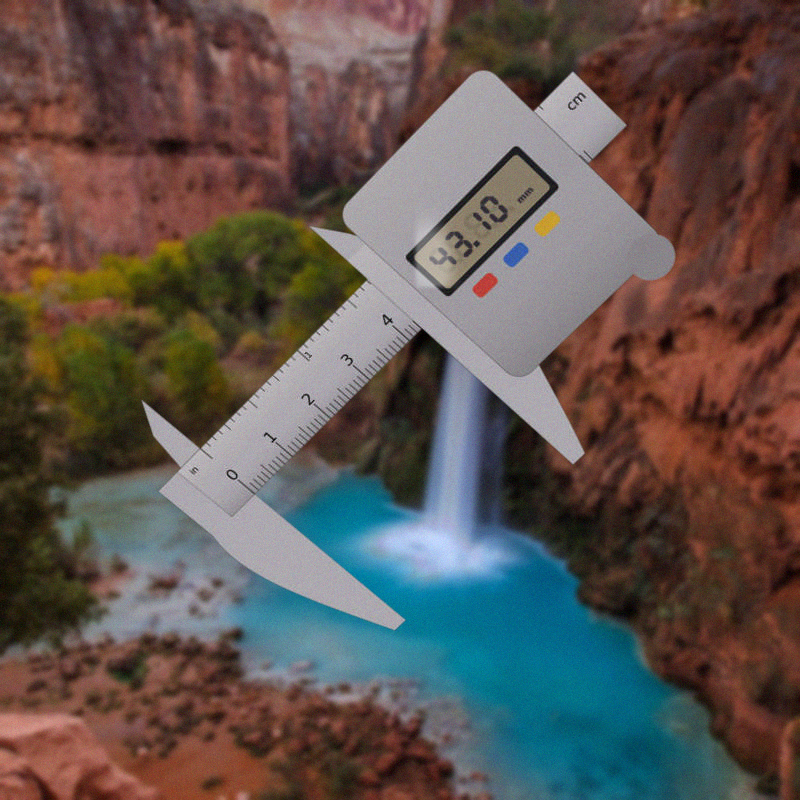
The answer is 43.10 mm
